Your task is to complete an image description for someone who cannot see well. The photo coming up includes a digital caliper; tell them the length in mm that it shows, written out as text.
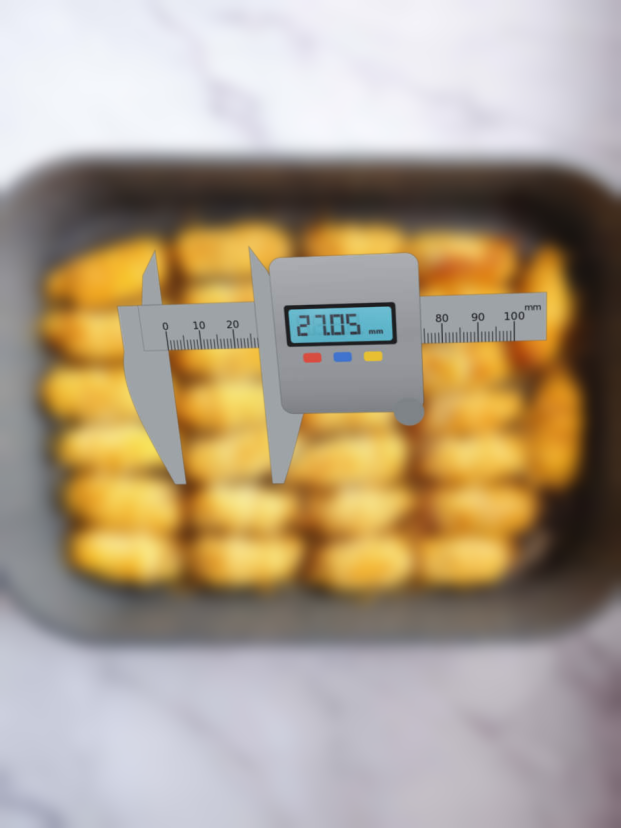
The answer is 27.05 mm
